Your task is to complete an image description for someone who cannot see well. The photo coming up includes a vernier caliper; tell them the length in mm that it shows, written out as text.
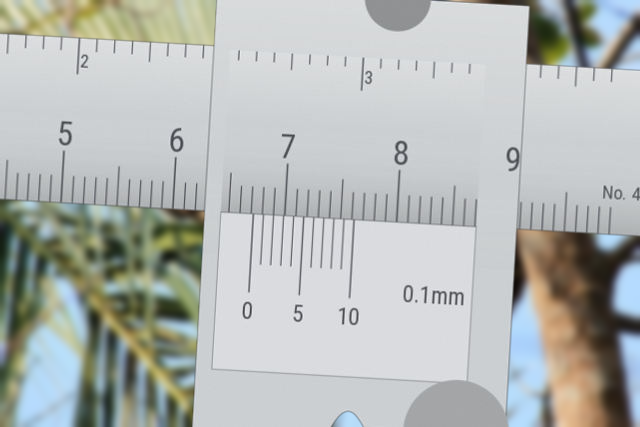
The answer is 67.2 mm
